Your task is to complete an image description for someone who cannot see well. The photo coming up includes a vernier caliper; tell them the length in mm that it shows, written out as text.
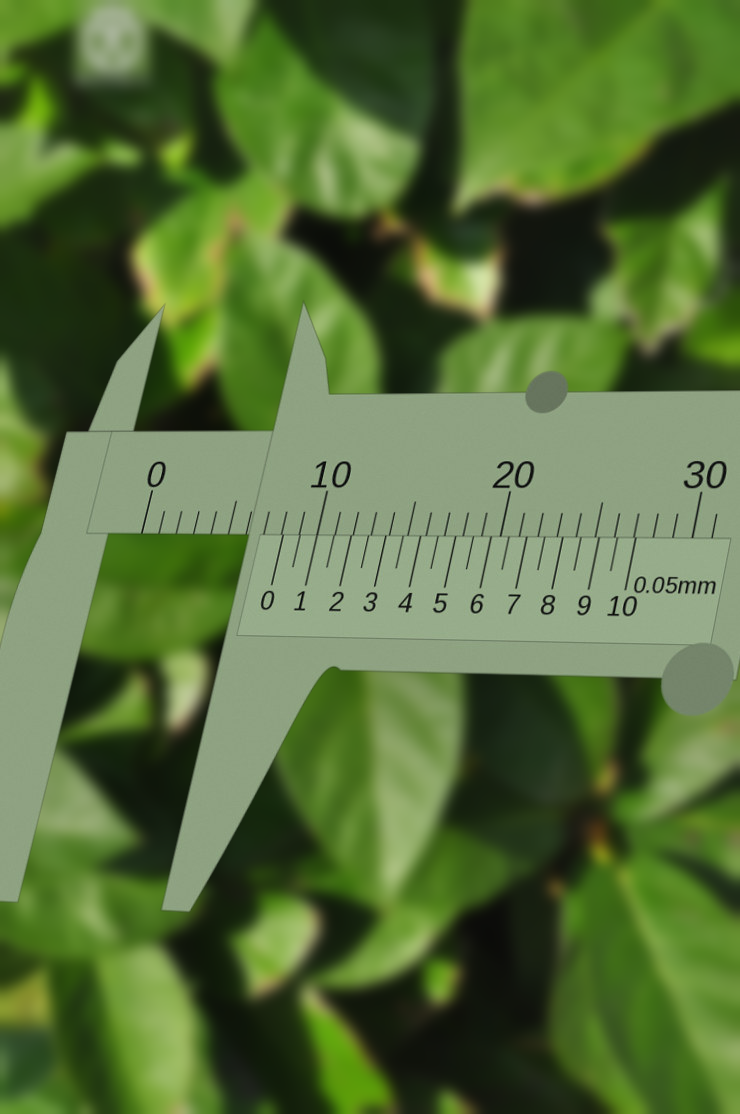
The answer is 8.1 mm
